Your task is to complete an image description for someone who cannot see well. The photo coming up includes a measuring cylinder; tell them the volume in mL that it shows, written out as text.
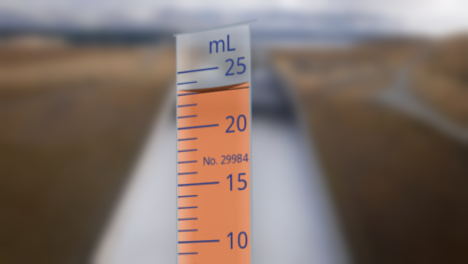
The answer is 23 mL
